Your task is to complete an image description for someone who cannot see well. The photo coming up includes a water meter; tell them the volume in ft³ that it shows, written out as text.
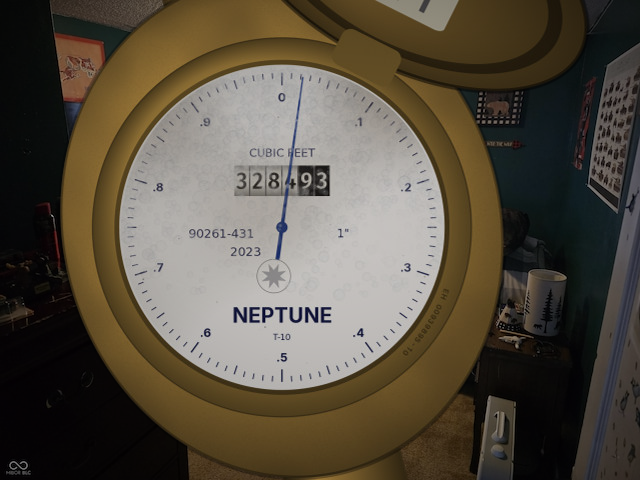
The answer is 328493.02 ft³
